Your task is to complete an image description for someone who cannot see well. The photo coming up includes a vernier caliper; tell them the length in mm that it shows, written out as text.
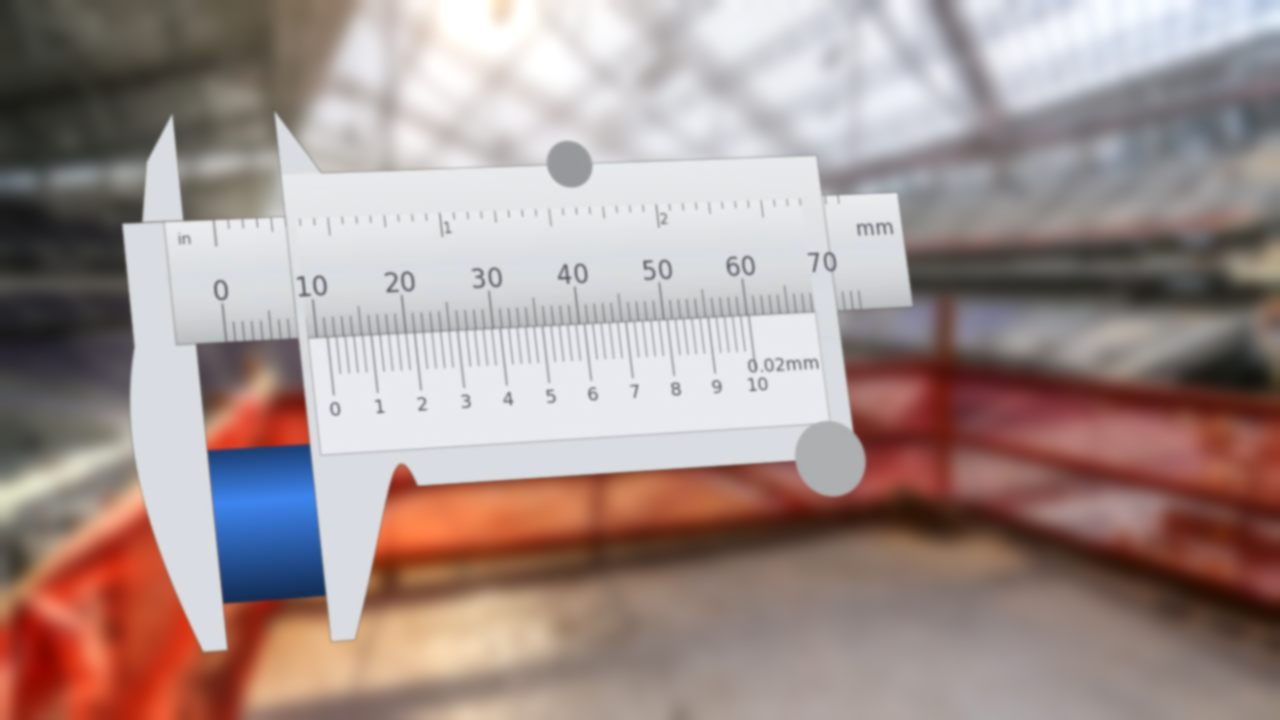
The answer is 11.2 mm
